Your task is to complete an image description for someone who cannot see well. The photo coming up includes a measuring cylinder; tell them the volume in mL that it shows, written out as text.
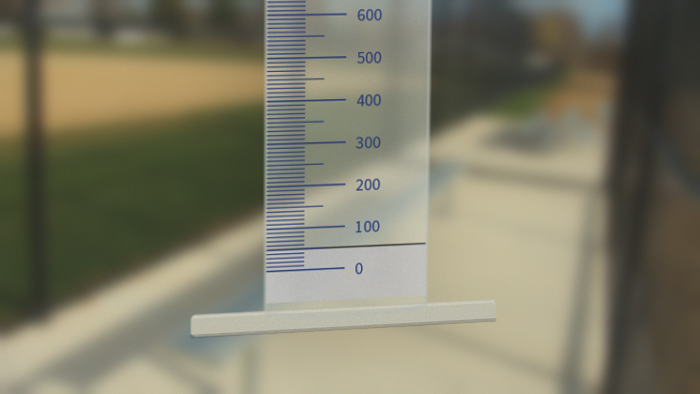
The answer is 50 mL
